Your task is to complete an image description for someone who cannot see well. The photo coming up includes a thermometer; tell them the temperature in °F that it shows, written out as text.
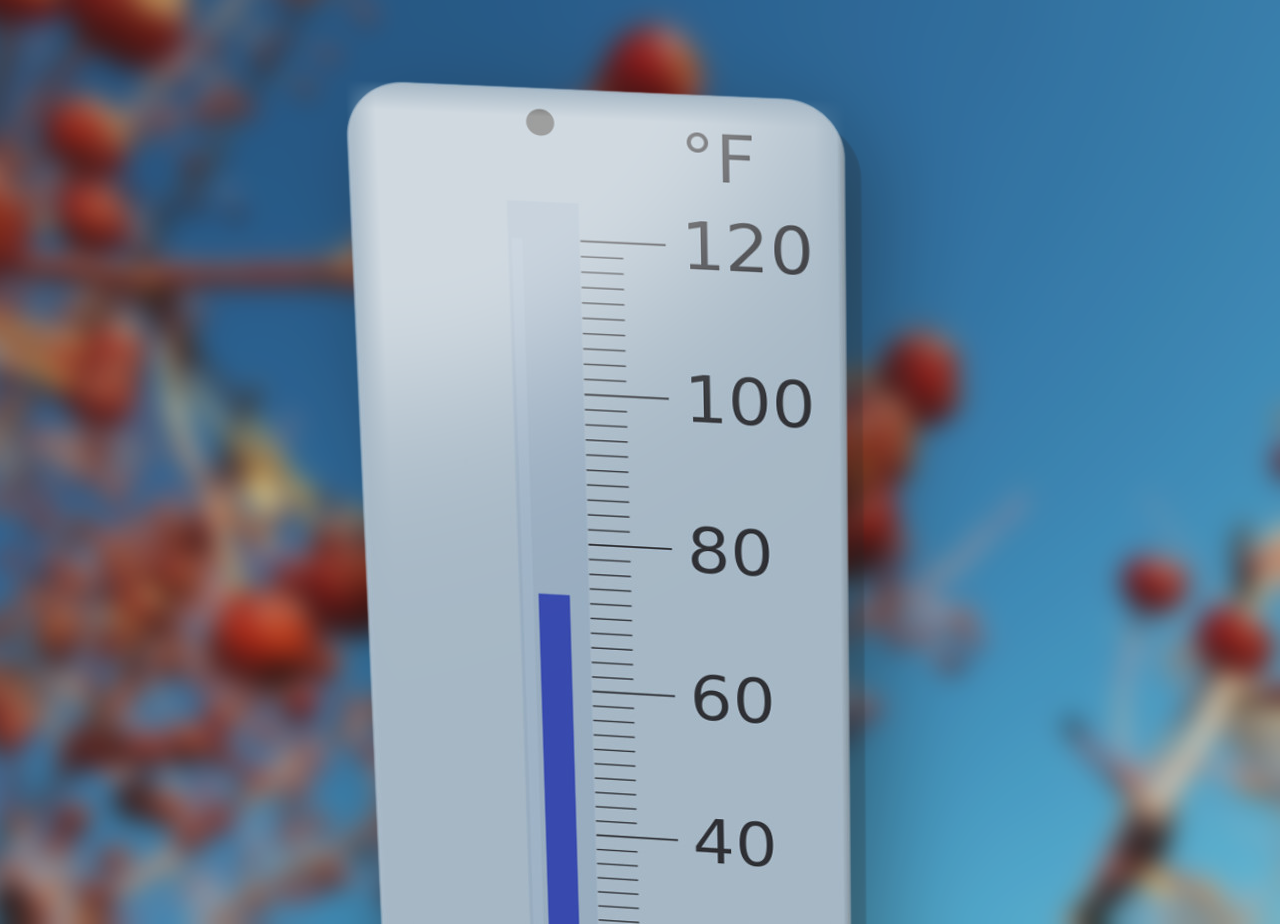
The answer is 73 °F
